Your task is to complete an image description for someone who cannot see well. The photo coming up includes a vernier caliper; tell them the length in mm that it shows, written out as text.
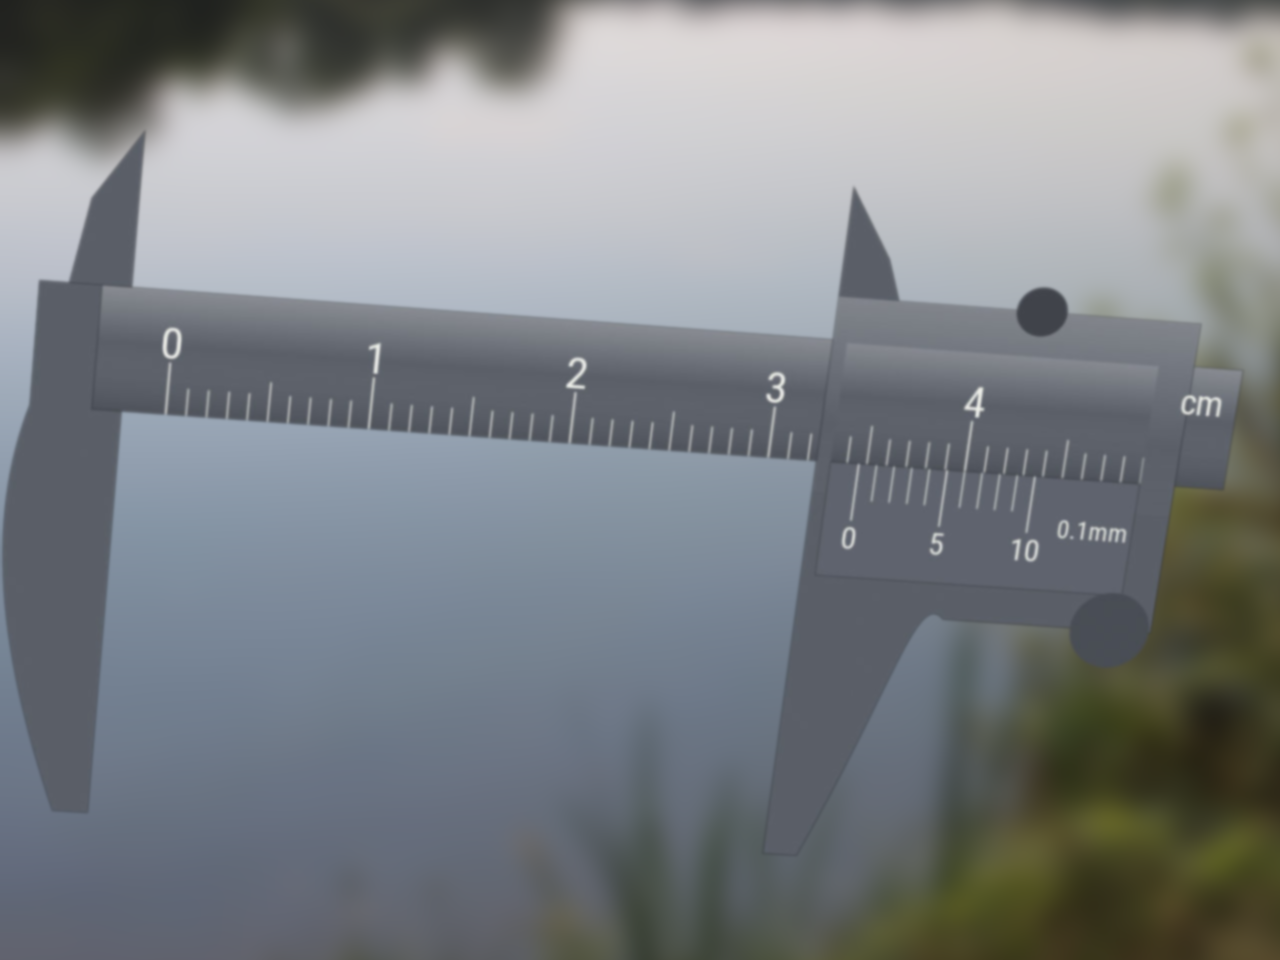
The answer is 34.6 mm
